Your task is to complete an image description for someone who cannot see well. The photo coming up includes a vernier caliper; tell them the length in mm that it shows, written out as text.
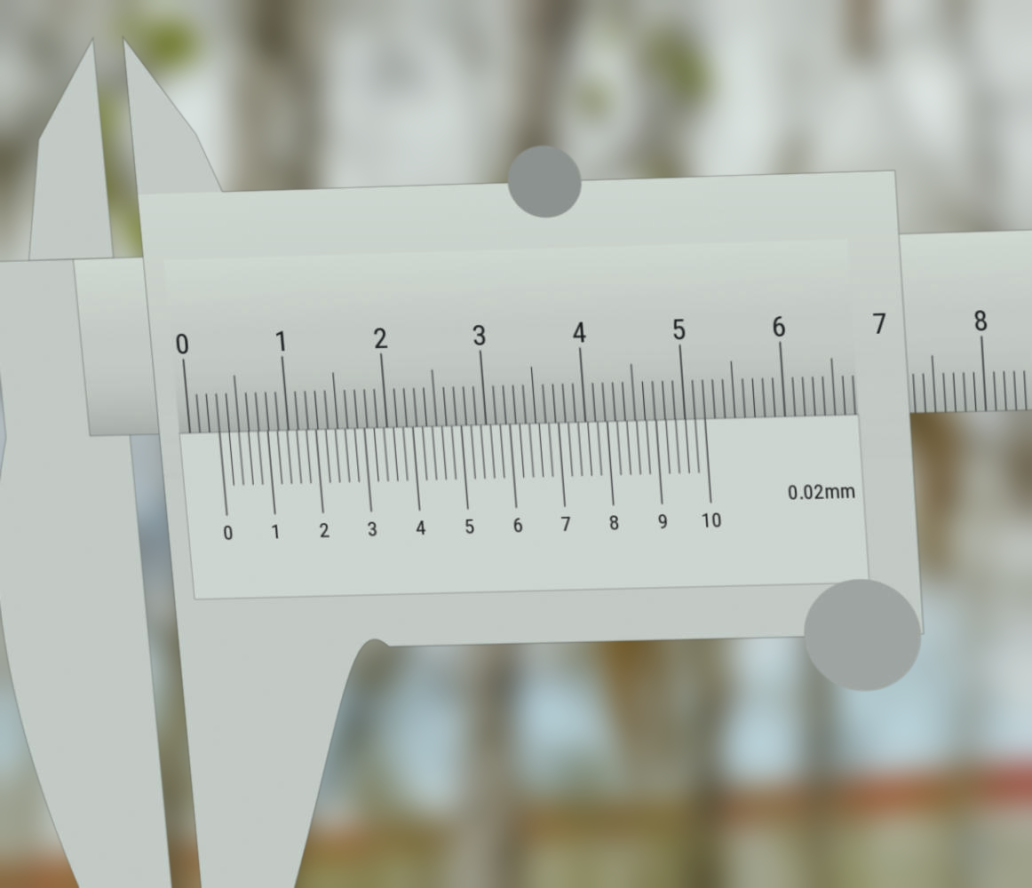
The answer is 3.0 mm
